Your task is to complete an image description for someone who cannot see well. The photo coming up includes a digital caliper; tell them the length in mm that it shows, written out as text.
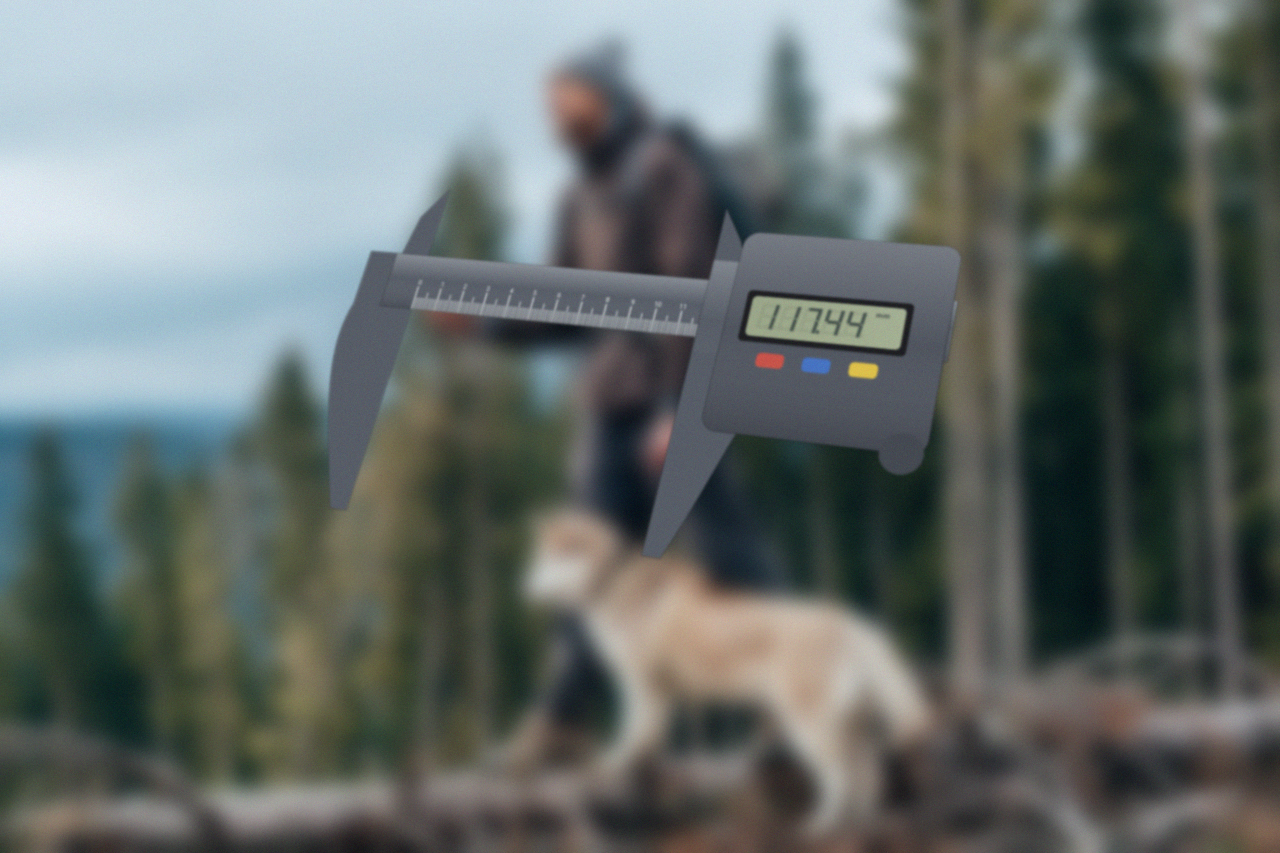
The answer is 117.44 mm
